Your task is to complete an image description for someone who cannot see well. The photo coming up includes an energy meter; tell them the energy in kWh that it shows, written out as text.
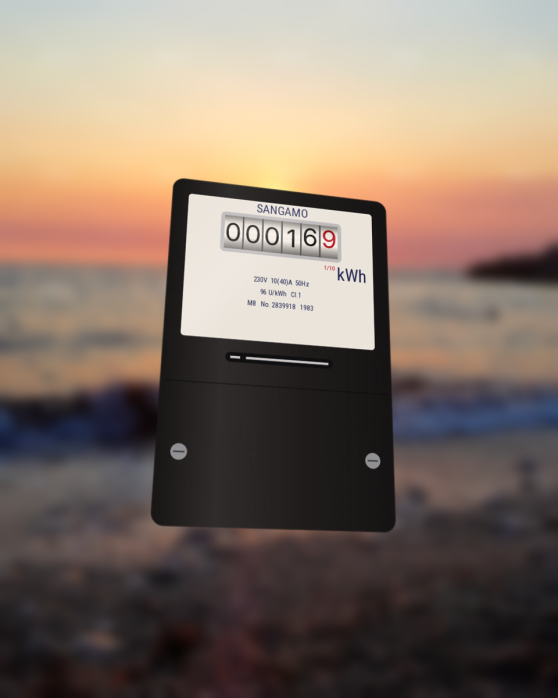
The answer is 16.9 kWh
